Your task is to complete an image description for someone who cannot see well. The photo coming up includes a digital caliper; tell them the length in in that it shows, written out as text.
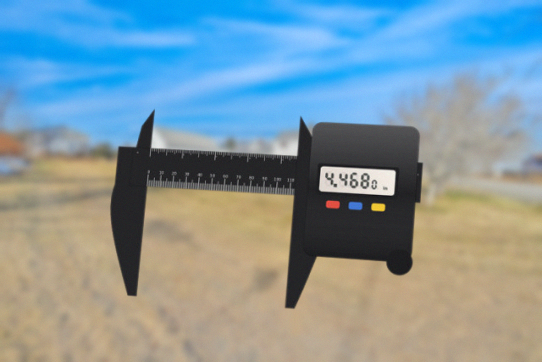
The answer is 4.4680 in
